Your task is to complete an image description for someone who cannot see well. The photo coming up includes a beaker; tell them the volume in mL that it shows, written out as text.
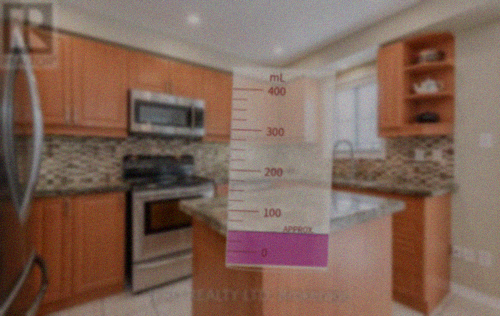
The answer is 50 mL
